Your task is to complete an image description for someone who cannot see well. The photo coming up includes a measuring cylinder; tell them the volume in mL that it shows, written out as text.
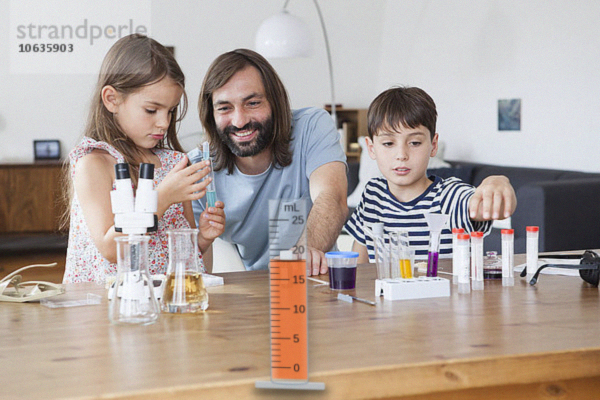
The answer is 18 mL
